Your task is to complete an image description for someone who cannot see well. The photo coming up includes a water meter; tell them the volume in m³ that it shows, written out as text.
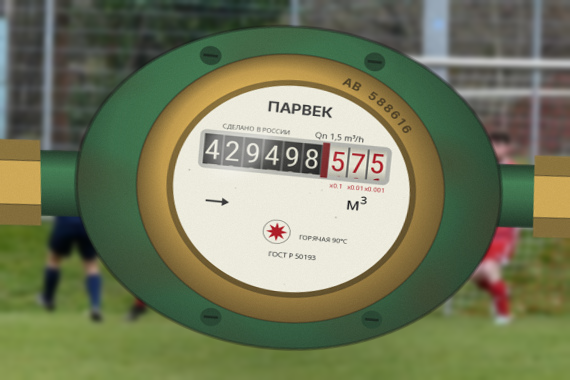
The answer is 429498.575 m³
